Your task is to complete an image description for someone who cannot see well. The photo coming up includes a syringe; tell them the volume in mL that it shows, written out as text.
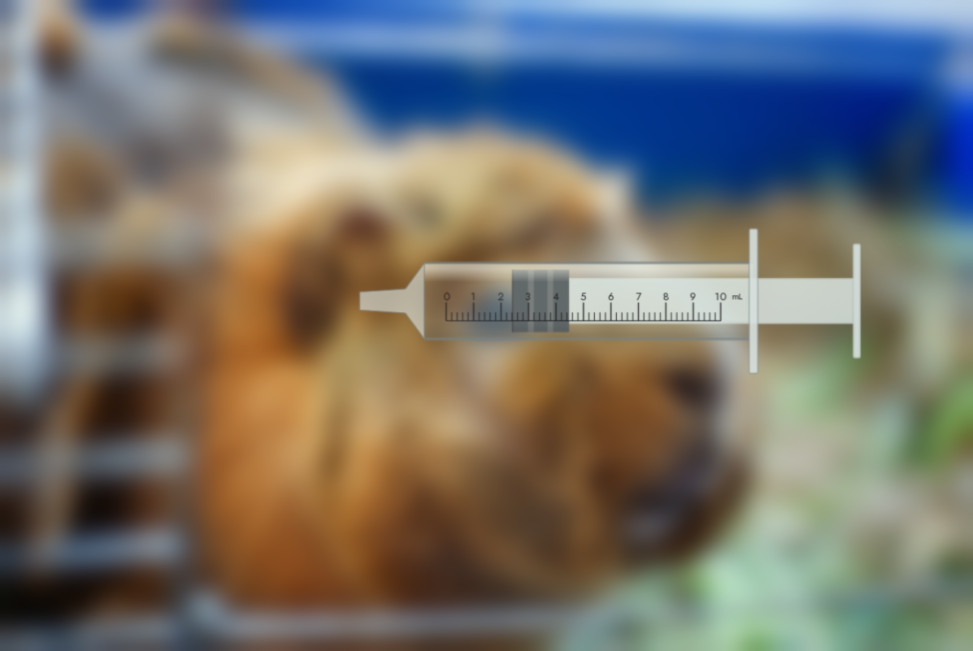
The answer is 2.4 mL
